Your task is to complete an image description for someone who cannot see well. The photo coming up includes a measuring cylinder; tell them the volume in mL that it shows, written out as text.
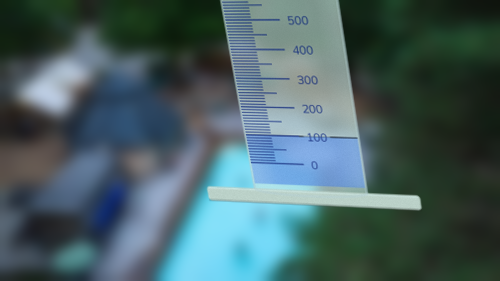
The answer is 100 mL
